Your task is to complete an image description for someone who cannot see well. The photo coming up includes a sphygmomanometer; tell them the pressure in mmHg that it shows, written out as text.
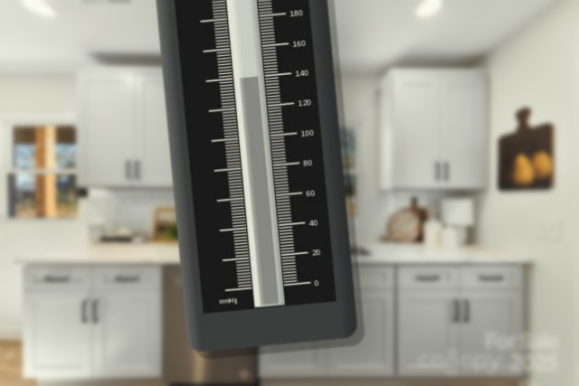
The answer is 140 mmHg
